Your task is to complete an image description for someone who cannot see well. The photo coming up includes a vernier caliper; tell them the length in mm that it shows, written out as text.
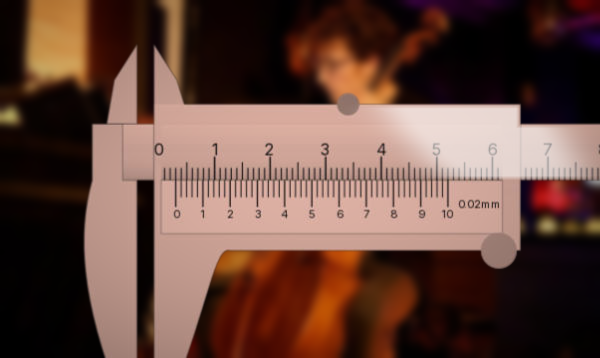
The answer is 3.0 mm
